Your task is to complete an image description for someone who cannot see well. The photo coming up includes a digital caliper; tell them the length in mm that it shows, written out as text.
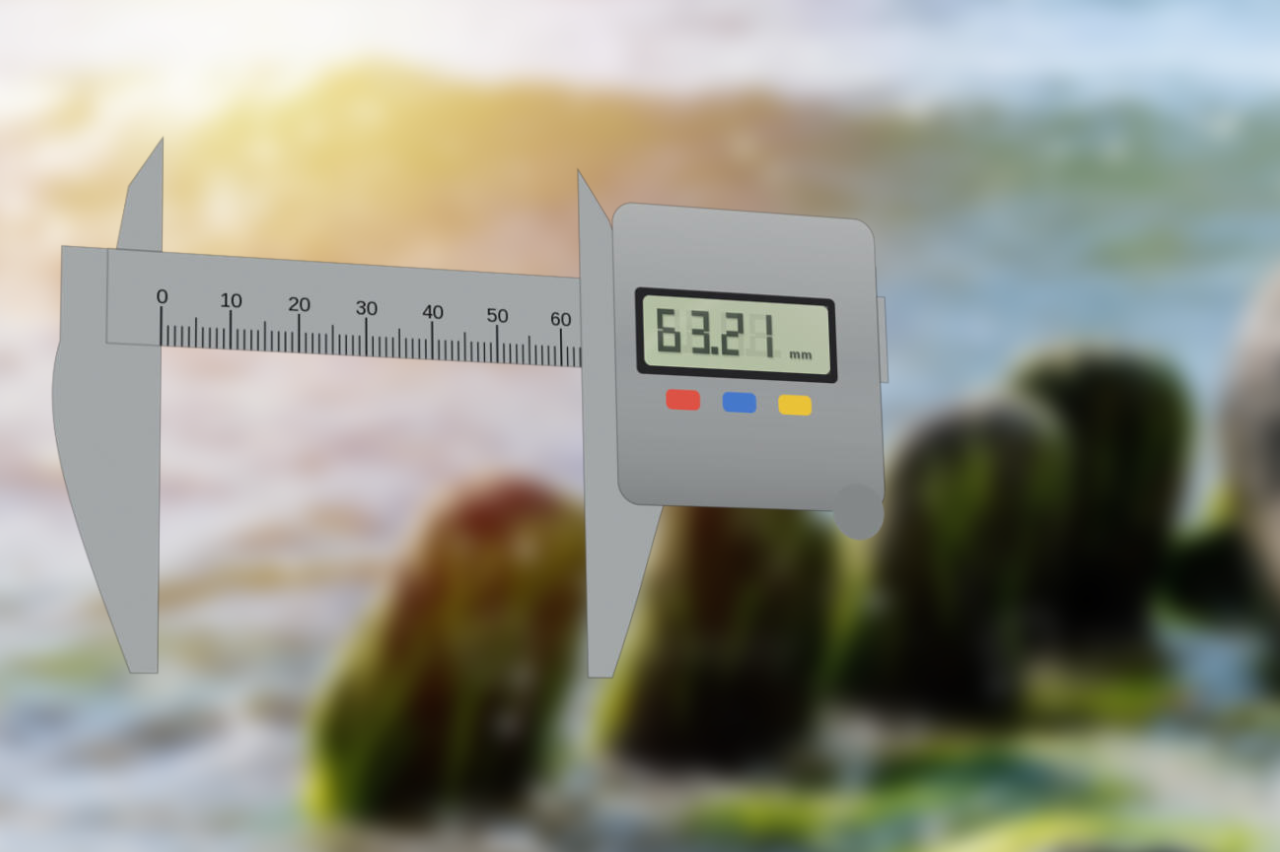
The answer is 63.21 mm
